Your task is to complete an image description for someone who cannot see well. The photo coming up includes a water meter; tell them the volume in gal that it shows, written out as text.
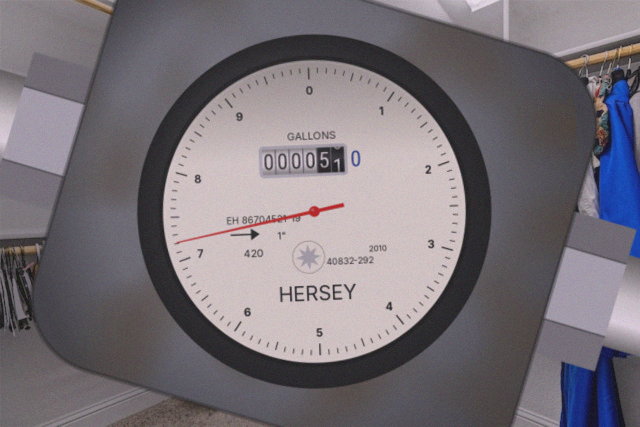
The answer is 507.2 gal
